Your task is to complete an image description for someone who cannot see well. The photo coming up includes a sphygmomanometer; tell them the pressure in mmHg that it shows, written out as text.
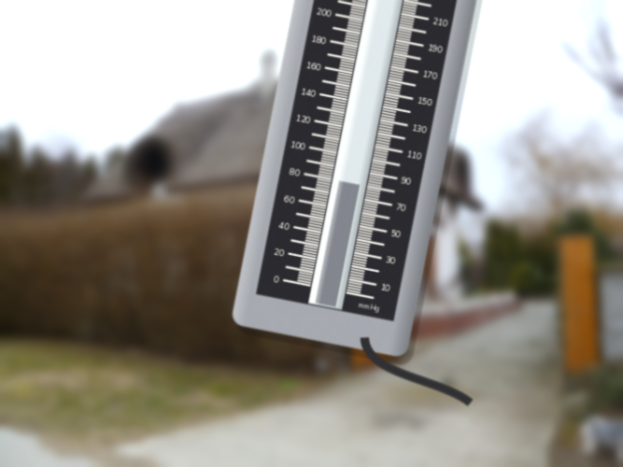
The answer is 80 mmHg
